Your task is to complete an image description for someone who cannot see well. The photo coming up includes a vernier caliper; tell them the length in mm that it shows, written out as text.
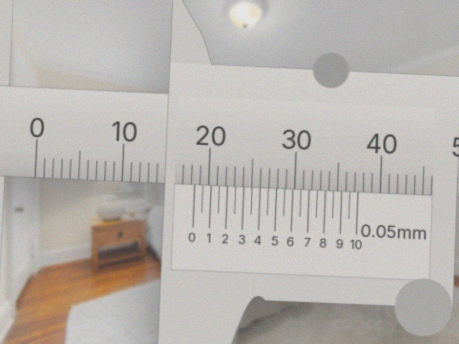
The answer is 18.4 mm
